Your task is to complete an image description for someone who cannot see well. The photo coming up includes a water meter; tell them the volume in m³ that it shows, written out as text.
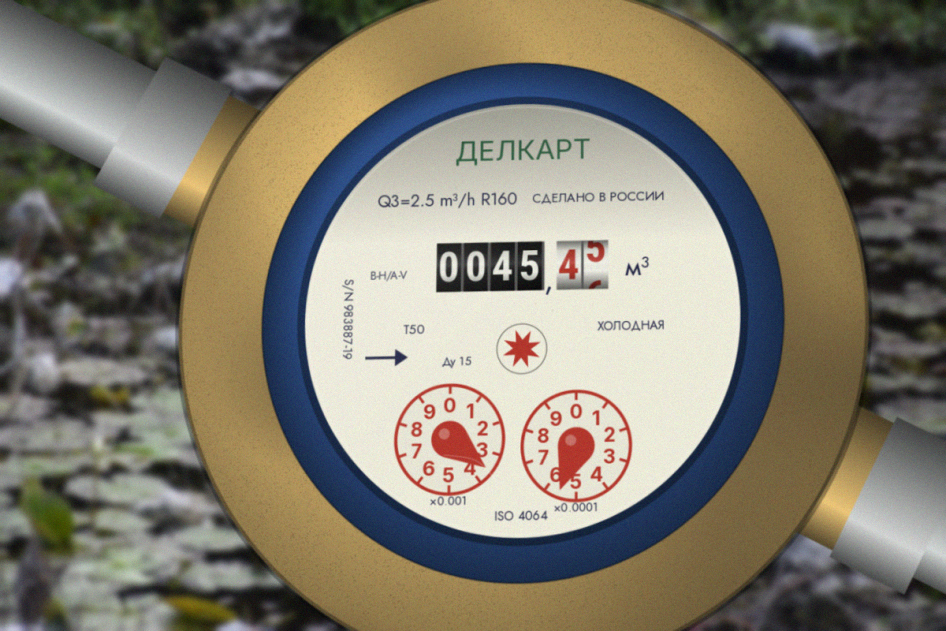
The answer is 45.4535 m³
